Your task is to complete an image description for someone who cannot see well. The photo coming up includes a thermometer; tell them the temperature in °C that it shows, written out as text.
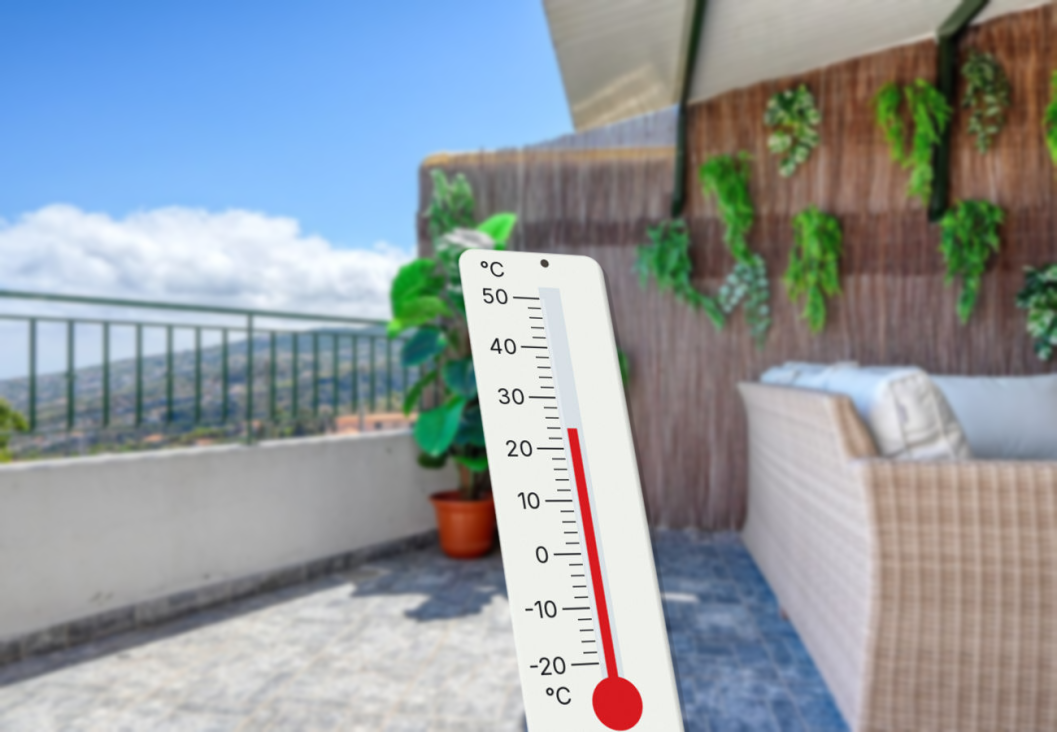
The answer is 24 °C
